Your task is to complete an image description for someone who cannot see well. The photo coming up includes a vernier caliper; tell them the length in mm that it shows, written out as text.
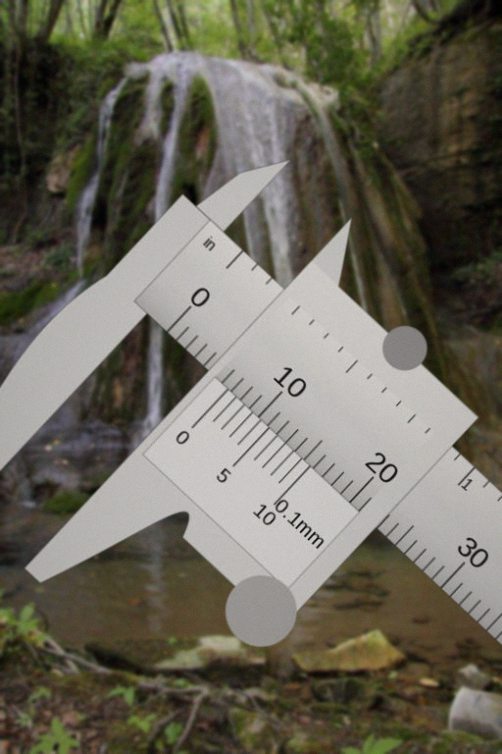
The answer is 6.7 mm
